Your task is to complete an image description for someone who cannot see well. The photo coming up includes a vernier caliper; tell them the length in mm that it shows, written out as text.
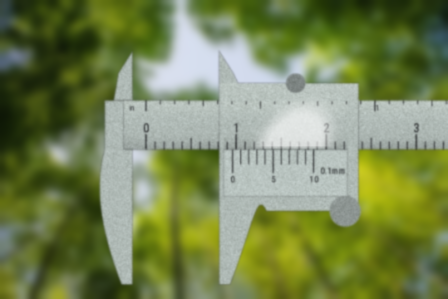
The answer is 9.6 mm
